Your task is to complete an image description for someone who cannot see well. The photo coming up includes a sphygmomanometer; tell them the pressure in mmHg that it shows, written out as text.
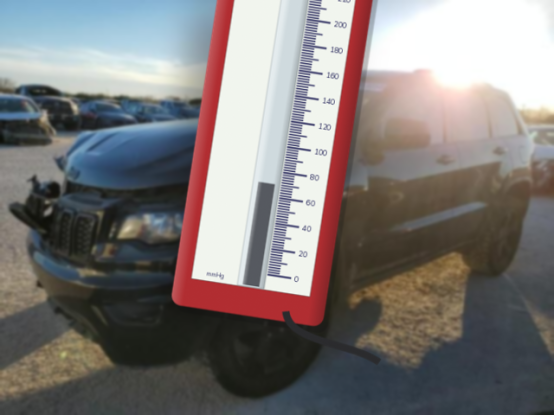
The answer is 70 mmHg
